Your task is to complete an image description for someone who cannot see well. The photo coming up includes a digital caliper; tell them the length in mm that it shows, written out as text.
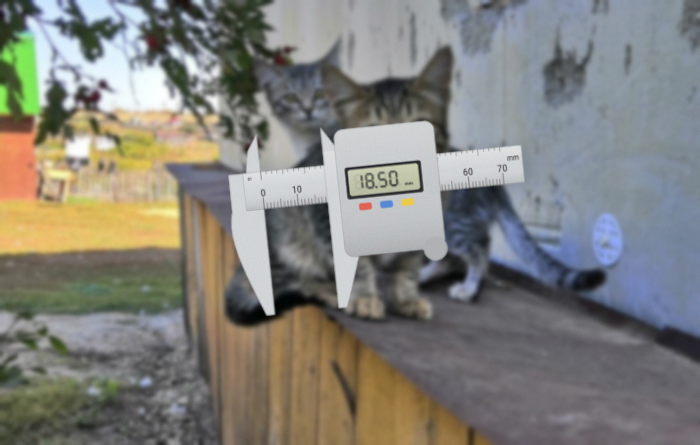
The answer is 18.50 mm
